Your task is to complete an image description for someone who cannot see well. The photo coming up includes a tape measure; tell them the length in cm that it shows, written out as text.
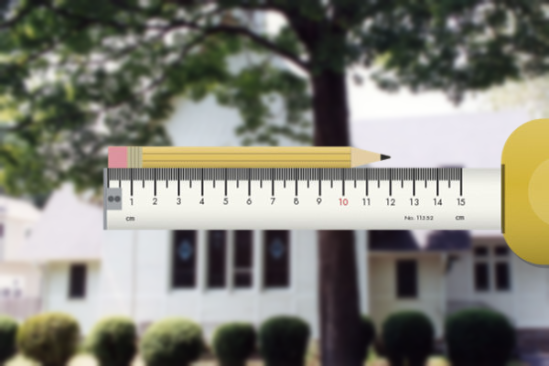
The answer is 12 cm
